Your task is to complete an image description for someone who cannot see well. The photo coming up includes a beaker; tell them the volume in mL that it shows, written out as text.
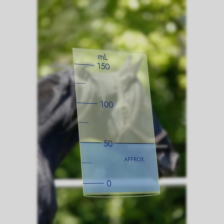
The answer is 50 mL
